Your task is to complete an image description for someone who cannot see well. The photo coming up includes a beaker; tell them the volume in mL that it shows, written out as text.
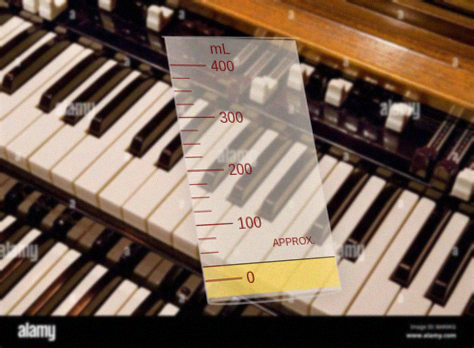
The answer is 25 mL
